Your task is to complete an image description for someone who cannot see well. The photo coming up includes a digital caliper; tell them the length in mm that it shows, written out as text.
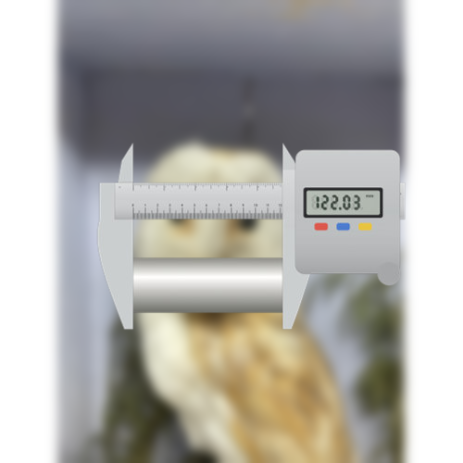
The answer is 122.03 mm
